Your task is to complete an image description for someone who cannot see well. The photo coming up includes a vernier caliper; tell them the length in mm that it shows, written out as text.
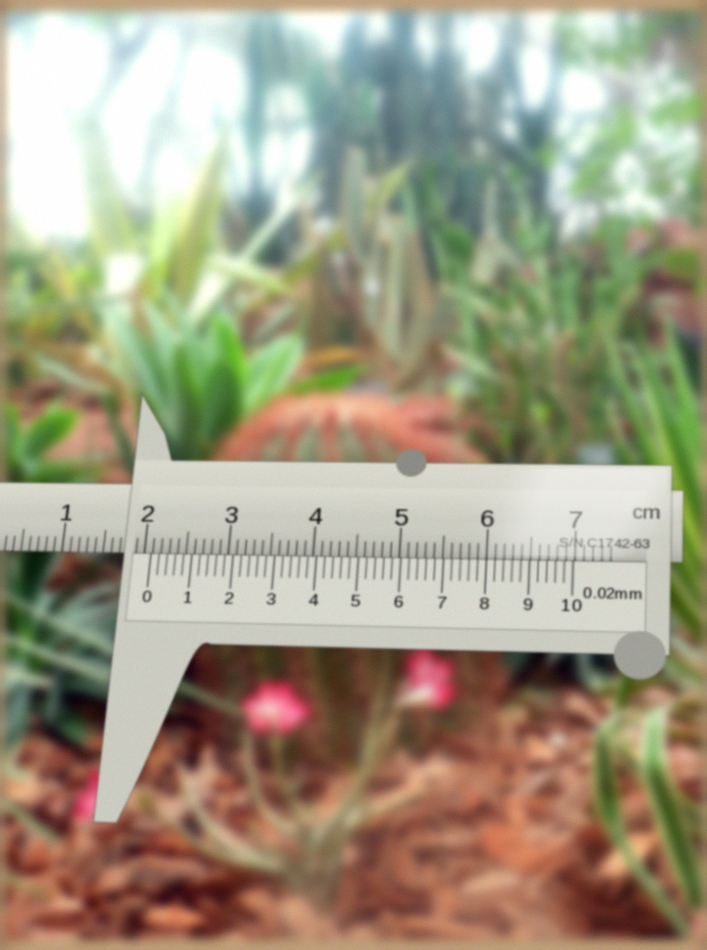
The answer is 20.8 mm
